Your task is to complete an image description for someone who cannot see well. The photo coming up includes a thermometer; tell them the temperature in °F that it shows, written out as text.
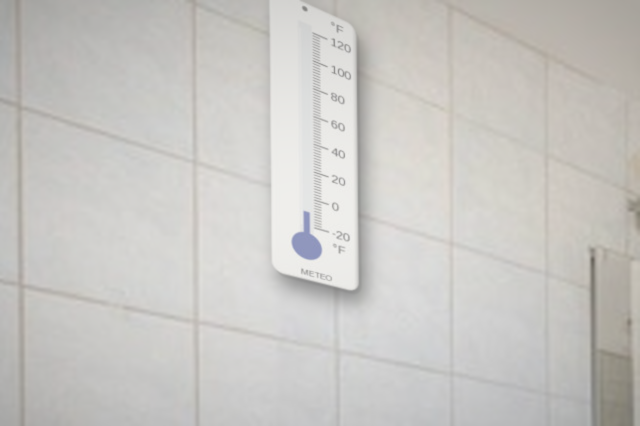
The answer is -10 °F
